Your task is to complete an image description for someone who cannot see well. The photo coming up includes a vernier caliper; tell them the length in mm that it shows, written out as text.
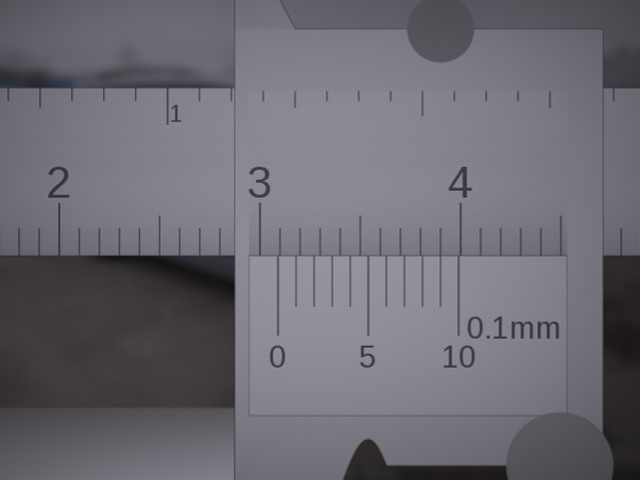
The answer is 30.9 mm
